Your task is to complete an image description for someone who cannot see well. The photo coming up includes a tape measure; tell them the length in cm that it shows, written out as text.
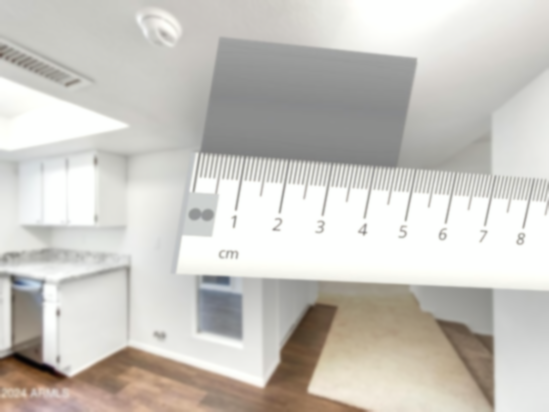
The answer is 4.5 cm
